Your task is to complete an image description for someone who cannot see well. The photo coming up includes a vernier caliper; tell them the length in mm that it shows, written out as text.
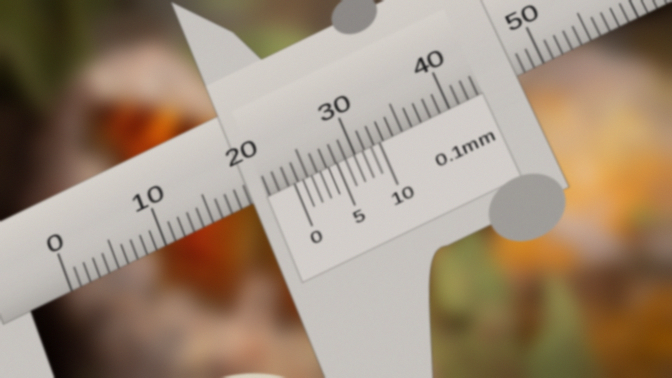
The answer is 23.6 mm
